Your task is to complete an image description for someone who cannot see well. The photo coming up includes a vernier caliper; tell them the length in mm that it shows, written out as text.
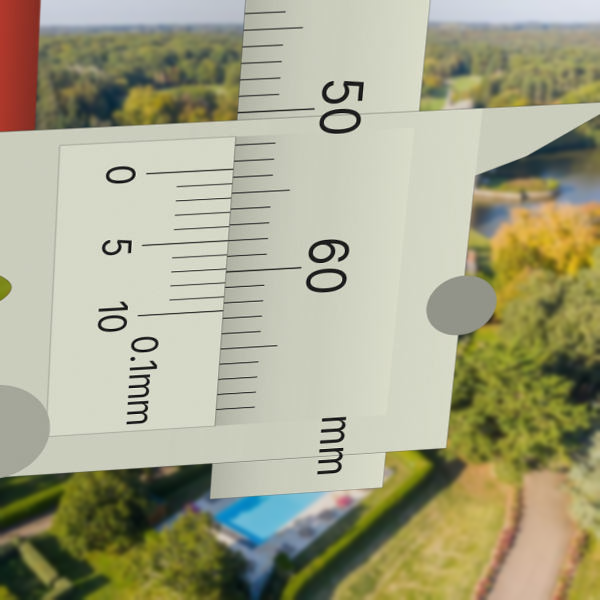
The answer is 53.5 mm
